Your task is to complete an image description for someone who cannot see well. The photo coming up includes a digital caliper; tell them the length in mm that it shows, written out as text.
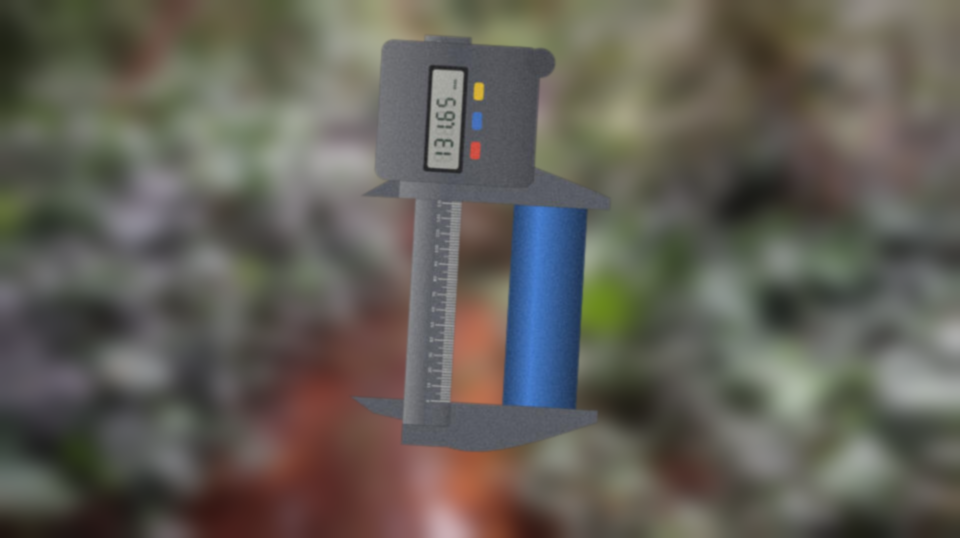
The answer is 131.65 mm
